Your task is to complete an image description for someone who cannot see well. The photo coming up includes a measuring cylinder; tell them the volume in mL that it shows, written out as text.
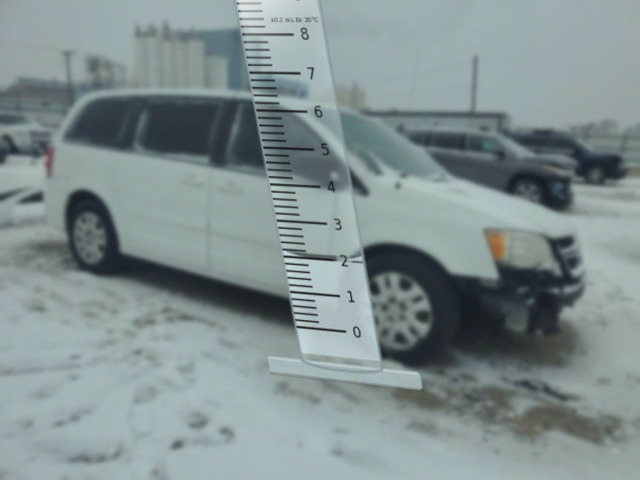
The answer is 2 mL
